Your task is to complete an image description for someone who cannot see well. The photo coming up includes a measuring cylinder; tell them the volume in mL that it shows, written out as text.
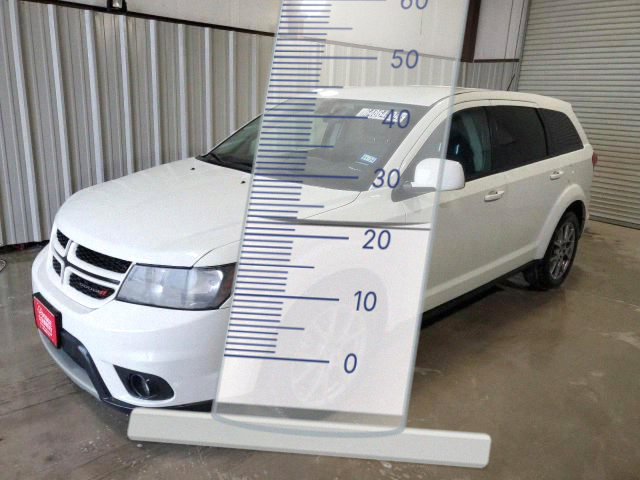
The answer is 22 mL
